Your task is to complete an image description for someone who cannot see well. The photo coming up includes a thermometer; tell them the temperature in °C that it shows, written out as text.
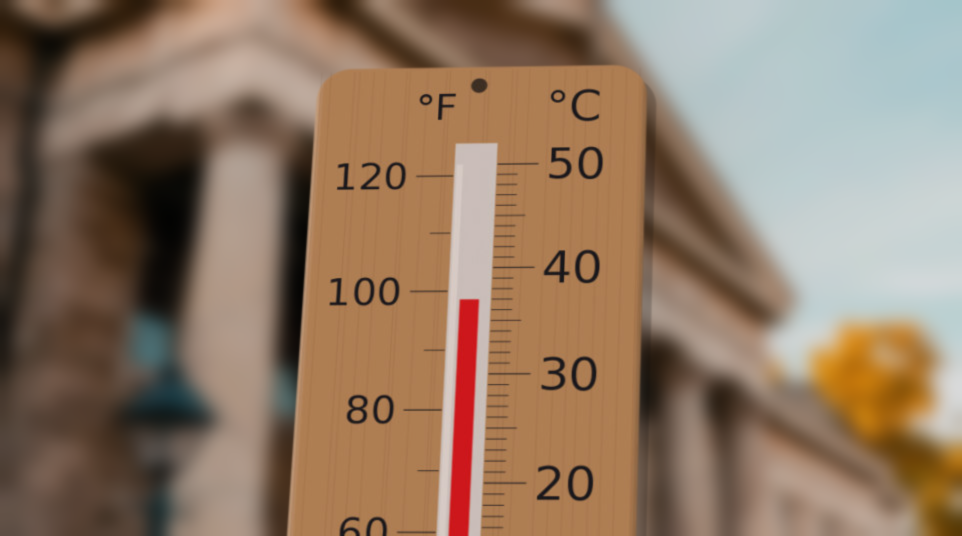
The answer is 37 °C
